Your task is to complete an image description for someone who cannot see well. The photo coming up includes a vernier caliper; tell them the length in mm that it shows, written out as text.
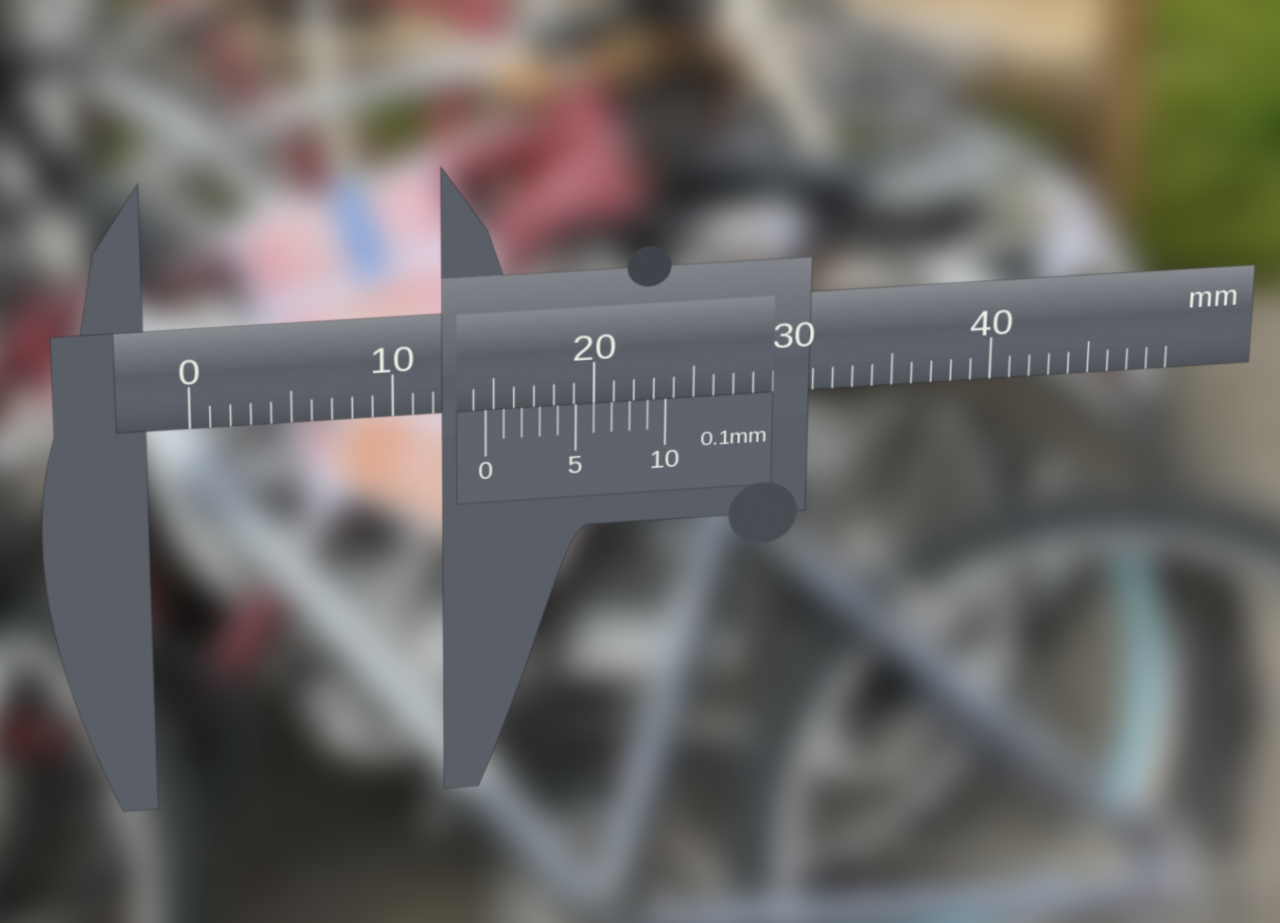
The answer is 14.6 mm
